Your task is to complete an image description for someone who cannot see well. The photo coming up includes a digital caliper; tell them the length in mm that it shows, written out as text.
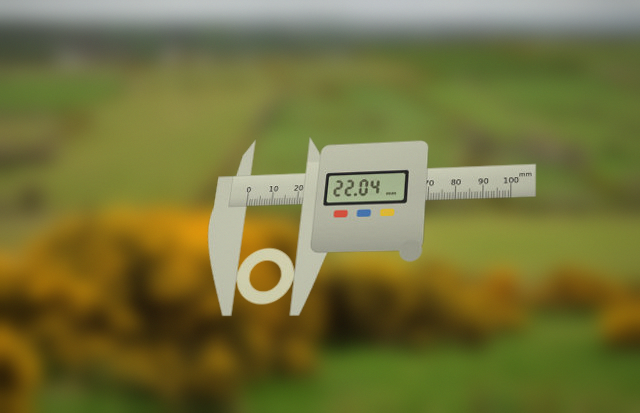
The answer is 22.04 mm
